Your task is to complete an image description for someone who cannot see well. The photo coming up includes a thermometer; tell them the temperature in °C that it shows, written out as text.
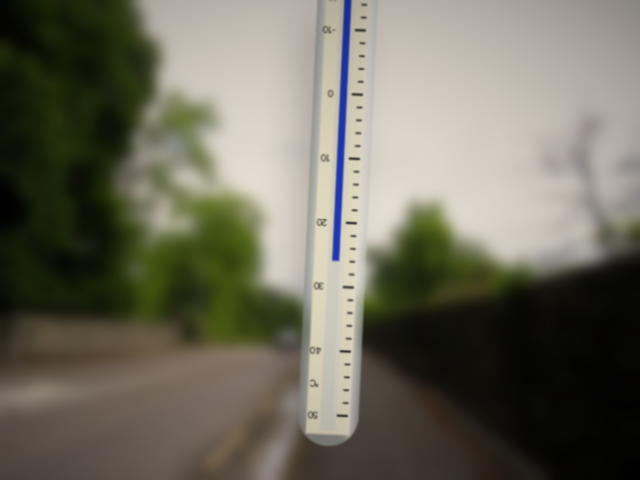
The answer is 26 °C
